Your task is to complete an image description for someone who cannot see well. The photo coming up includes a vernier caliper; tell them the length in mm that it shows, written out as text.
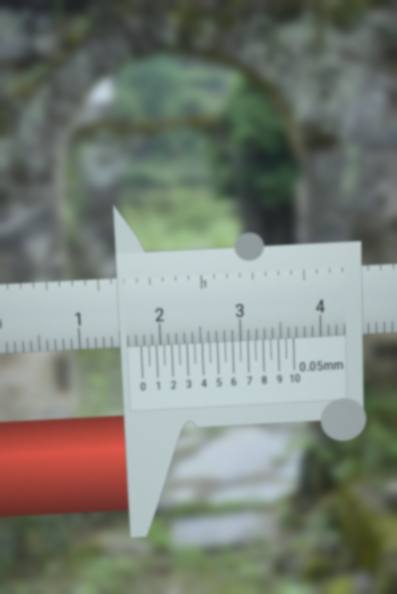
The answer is 17.6 mm
